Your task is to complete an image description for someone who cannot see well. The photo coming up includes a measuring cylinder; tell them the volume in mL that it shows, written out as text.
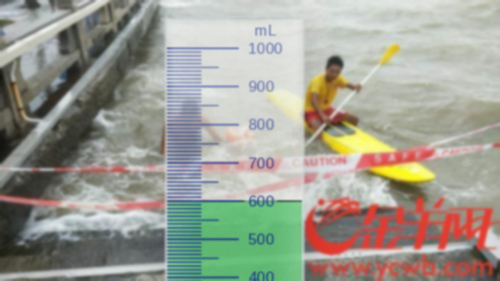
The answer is 600 mL
